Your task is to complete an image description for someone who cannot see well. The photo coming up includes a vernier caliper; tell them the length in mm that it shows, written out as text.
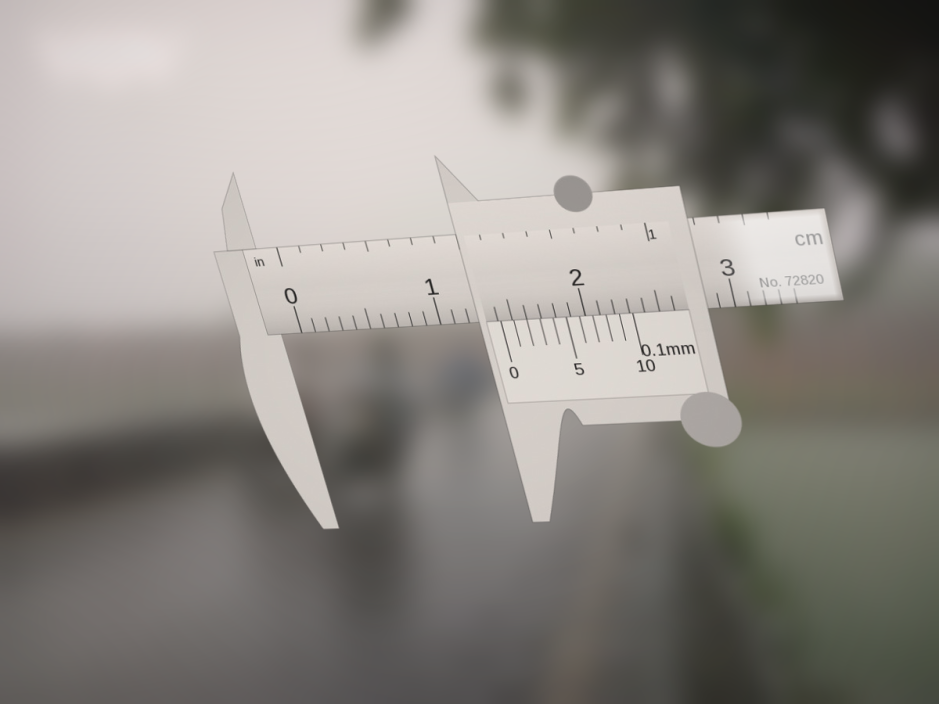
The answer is 14.2 mm
